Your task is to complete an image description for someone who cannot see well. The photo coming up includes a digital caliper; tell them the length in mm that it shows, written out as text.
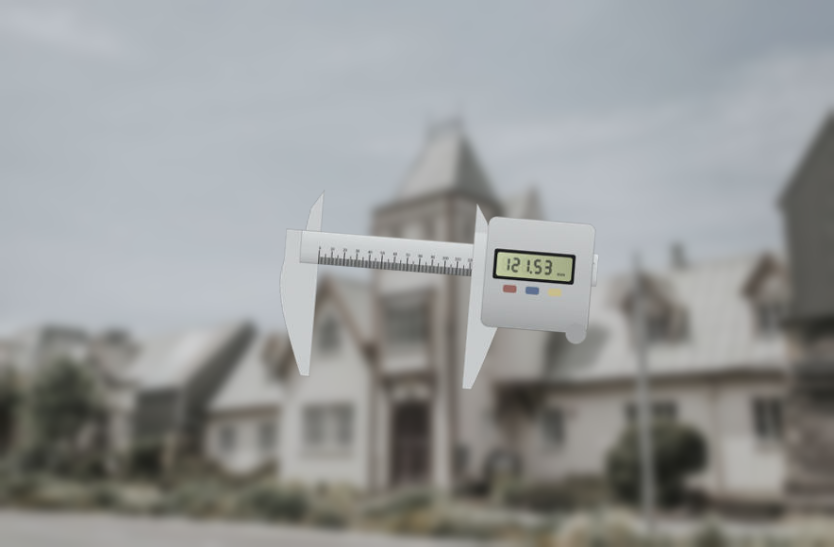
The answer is 121.53 mm
